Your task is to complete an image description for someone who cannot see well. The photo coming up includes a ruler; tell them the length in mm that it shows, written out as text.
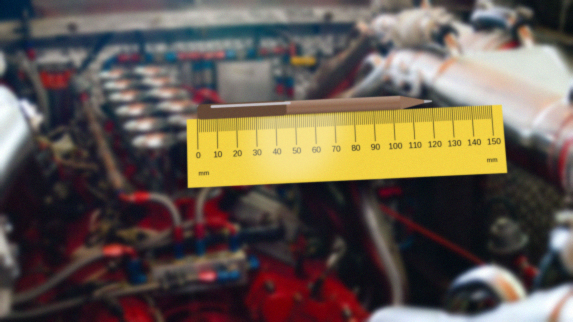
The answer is 120 mm
